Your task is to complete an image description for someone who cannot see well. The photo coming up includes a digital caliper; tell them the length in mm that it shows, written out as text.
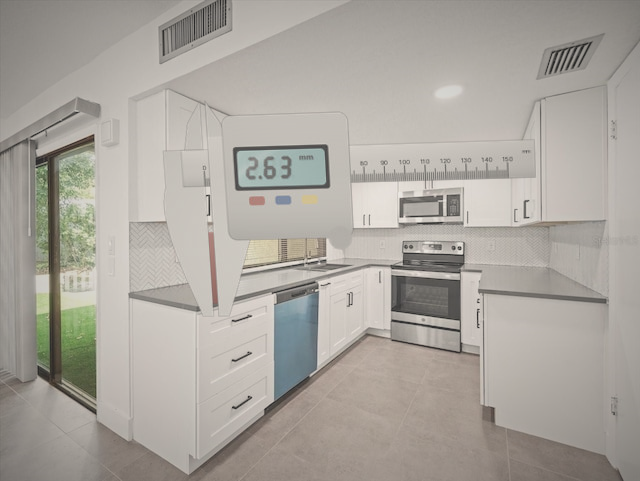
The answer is 2.63 mm
